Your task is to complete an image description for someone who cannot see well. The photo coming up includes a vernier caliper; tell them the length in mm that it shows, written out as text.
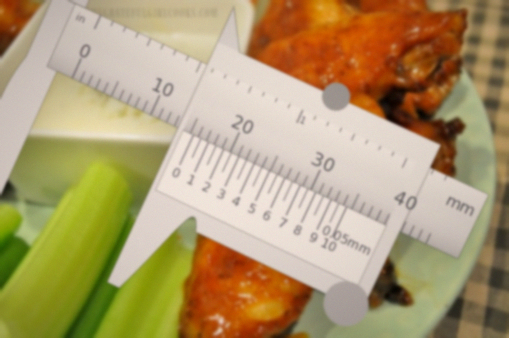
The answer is 15.4 mm
